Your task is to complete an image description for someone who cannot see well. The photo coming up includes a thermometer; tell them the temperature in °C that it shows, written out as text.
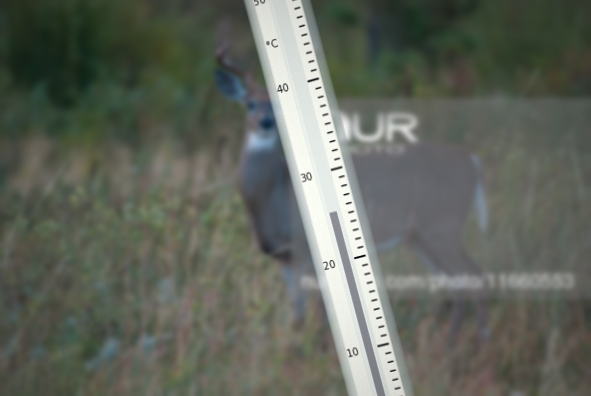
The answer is 25.5 °C
